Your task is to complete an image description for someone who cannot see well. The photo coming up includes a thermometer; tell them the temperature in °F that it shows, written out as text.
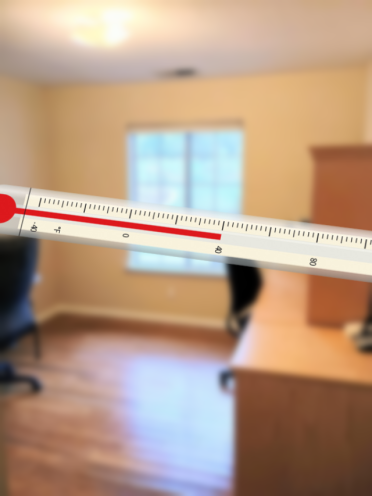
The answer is 40 °F
